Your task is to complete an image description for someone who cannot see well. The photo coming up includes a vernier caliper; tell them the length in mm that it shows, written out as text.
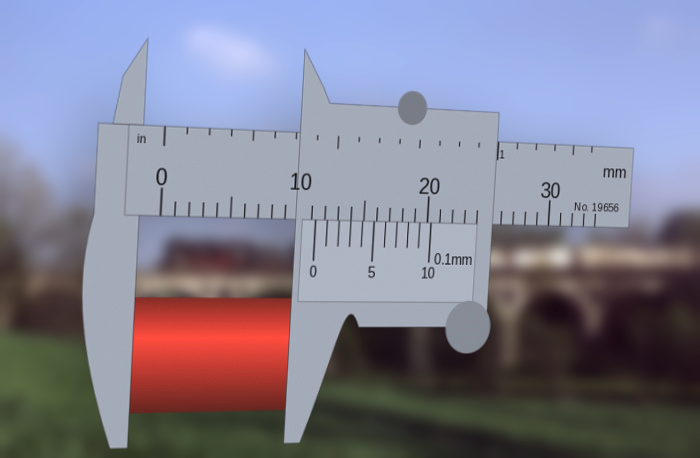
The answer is 11.3 mm
